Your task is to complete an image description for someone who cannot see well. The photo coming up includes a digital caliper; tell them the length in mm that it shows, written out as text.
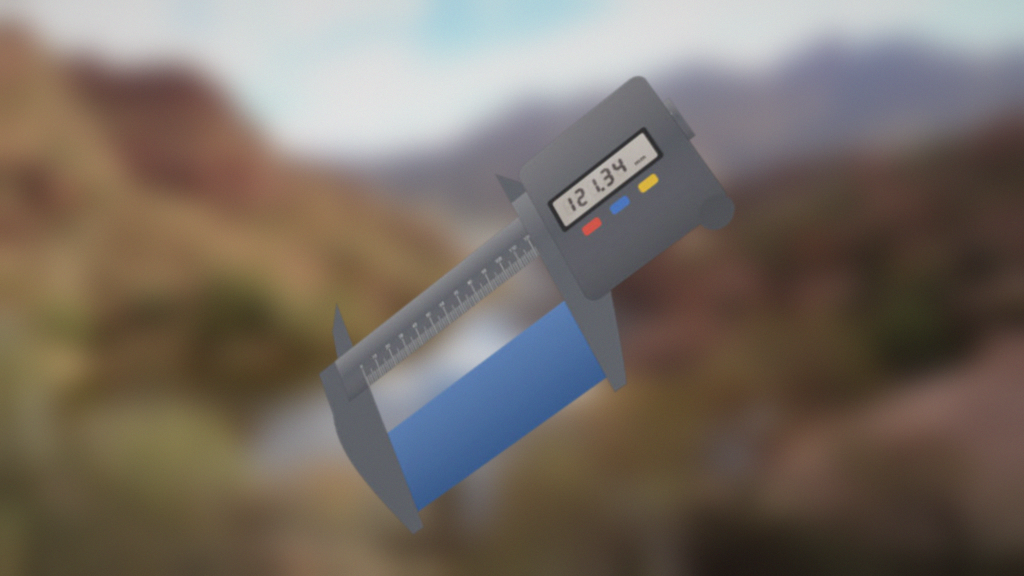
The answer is 121.34 mm
